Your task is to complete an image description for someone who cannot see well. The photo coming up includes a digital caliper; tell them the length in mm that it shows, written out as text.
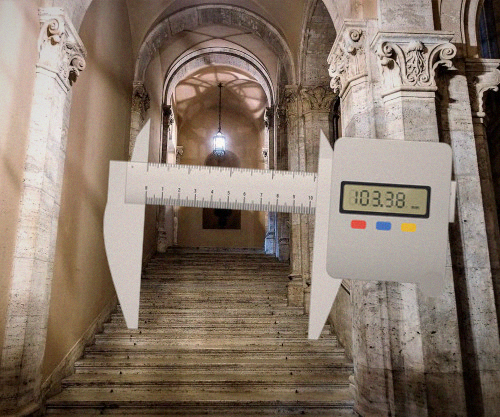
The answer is 103.38 mm
